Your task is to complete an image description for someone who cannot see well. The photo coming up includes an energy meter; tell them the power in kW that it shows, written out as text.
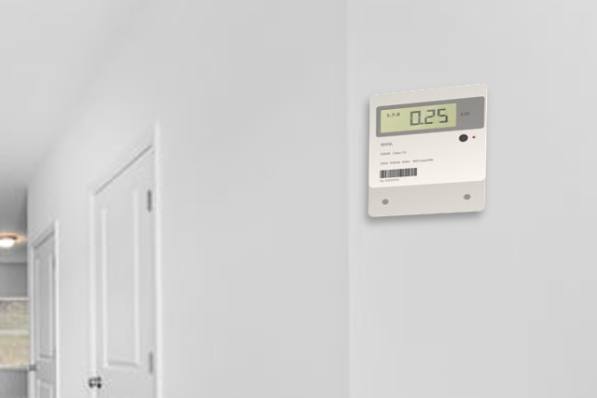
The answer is 0.25 kW
